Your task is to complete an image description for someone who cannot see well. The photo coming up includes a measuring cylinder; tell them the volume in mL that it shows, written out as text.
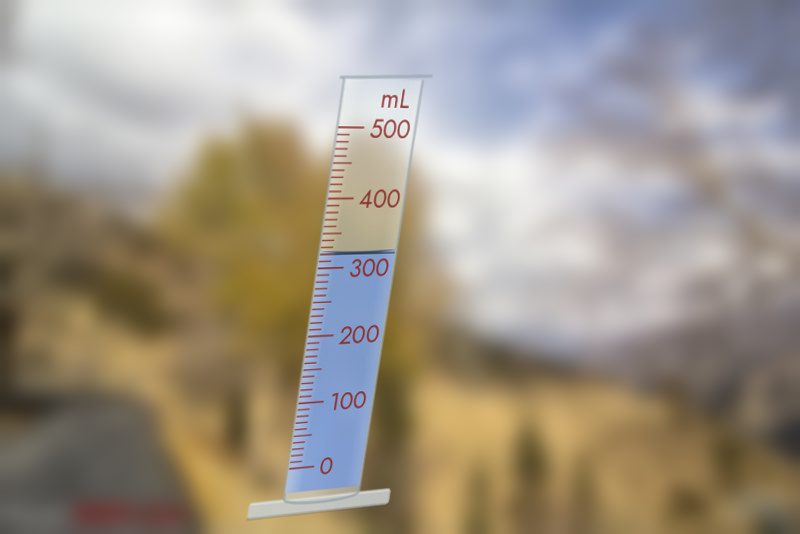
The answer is 320 mL
